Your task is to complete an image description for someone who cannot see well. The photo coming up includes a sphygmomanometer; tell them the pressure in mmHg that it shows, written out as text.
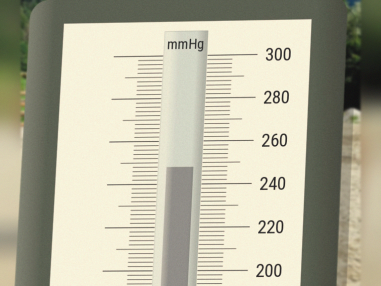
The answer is 248 mmHg
